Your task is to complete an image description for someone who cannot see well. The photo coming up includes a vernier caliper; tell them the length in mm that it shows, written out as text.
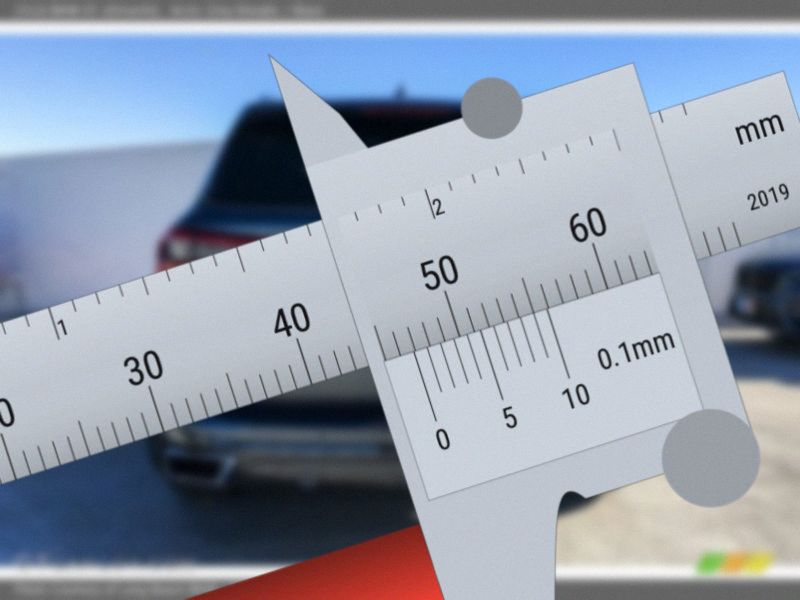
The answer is 46.9 mm
